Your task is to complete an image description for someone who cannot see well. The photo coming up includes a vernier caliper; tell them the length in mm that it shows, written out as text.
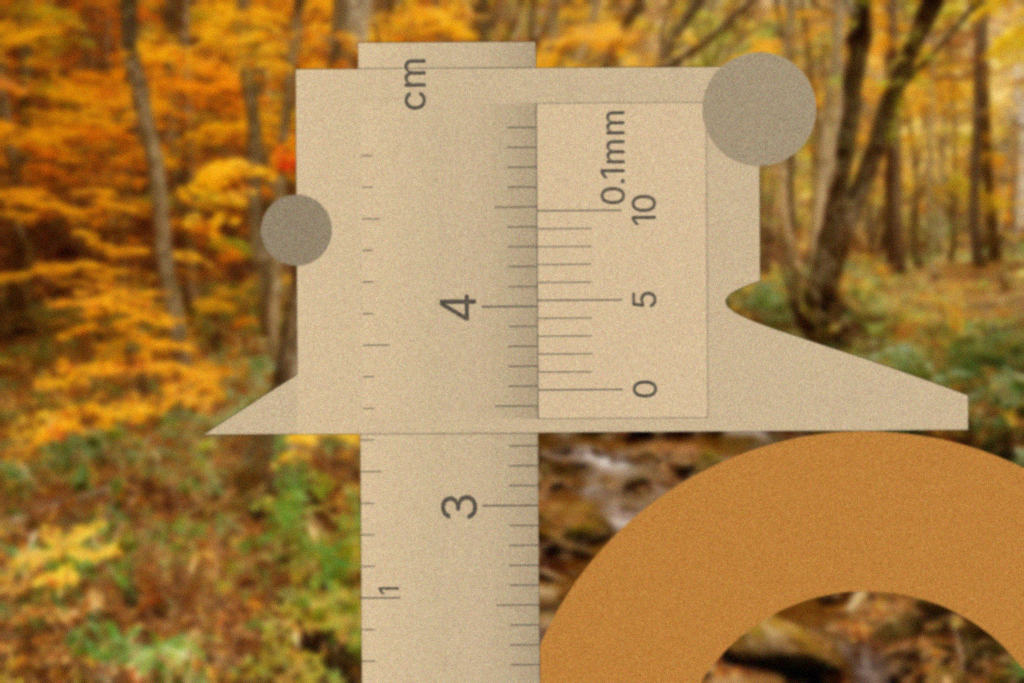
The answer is 35.8 mm
